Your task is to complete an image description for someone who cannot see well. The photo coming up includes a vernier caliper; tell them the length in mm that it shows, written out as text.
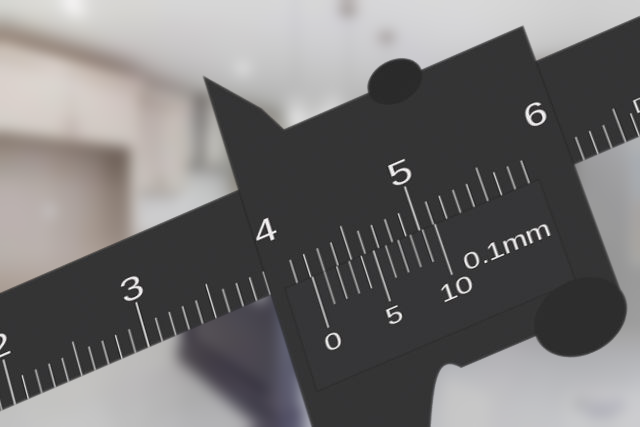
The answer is 42.1 mm
